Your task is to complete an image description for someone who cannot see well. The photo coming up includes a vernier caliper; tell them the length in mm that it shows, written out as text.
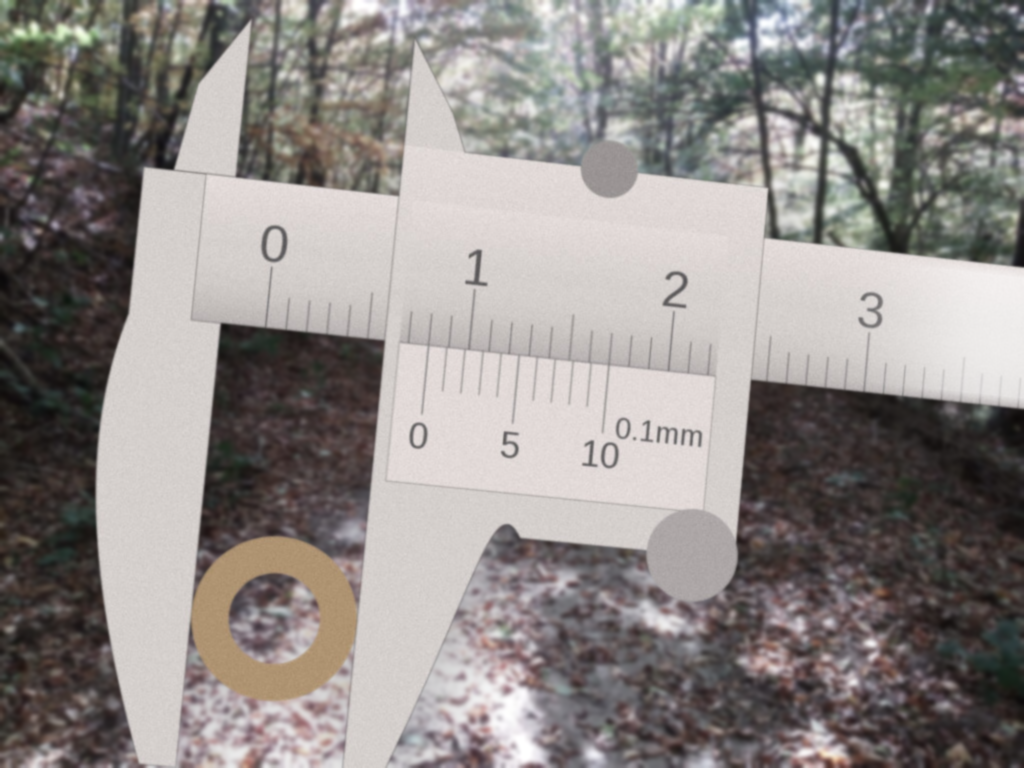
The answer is 8.0 mm
